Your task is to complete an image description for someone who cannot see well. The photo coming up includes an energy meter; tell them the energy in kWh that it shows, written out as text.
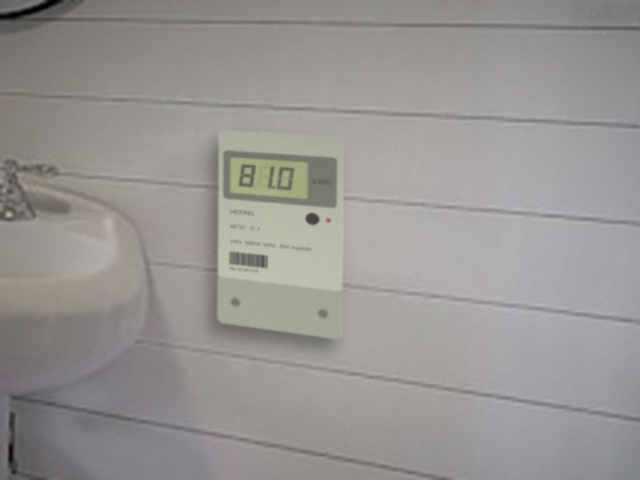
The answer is 81.0 kWh
